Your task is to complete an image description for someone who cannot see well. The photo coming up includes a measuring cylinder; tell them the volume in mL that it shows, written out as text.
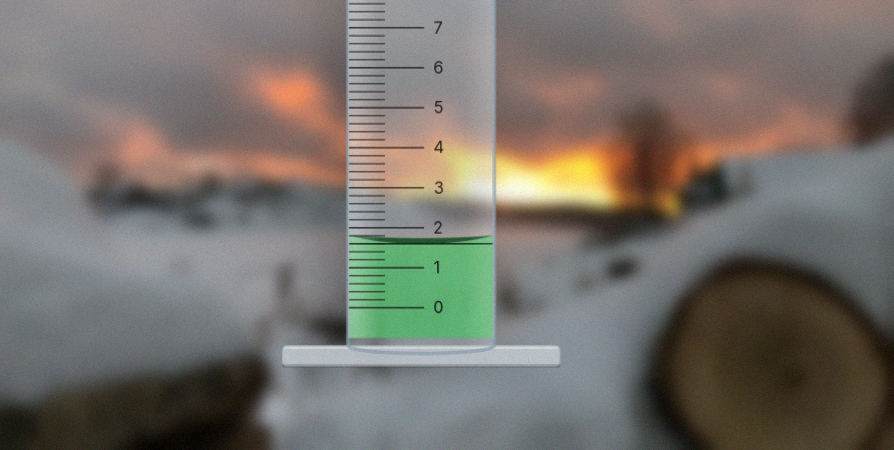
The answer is 1.6 mL
